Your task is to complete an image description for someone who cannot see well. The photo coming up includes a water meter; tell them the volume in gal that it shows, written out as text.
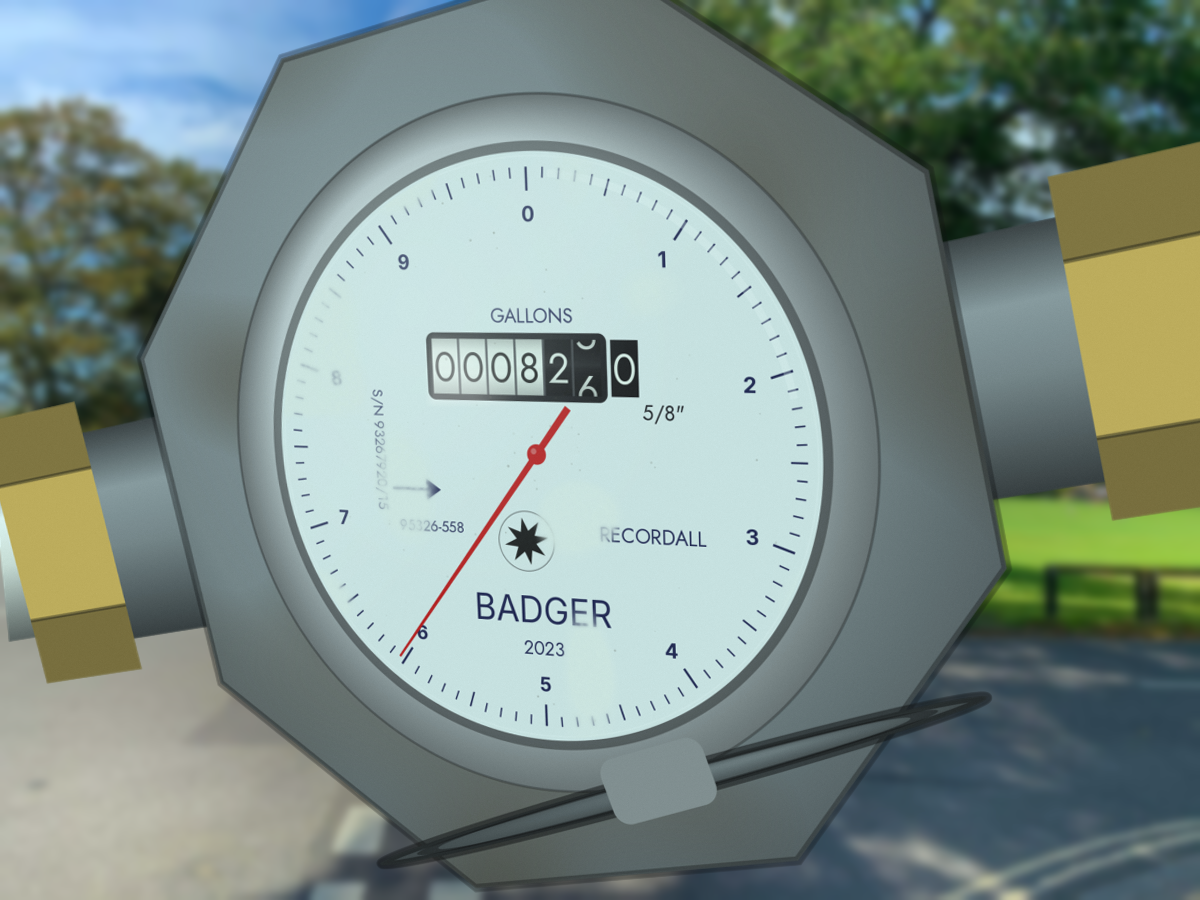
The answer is 8256.0 gal
